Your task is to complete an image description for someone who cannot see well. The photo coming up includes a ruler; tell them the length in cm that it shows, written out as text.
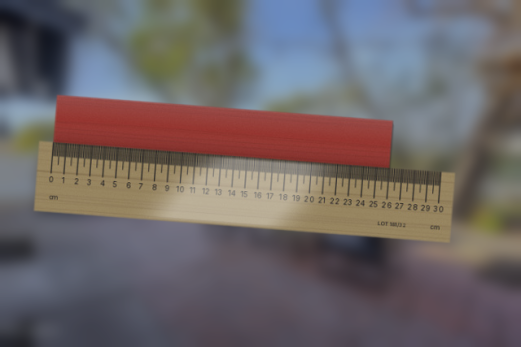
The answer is 26 cm
